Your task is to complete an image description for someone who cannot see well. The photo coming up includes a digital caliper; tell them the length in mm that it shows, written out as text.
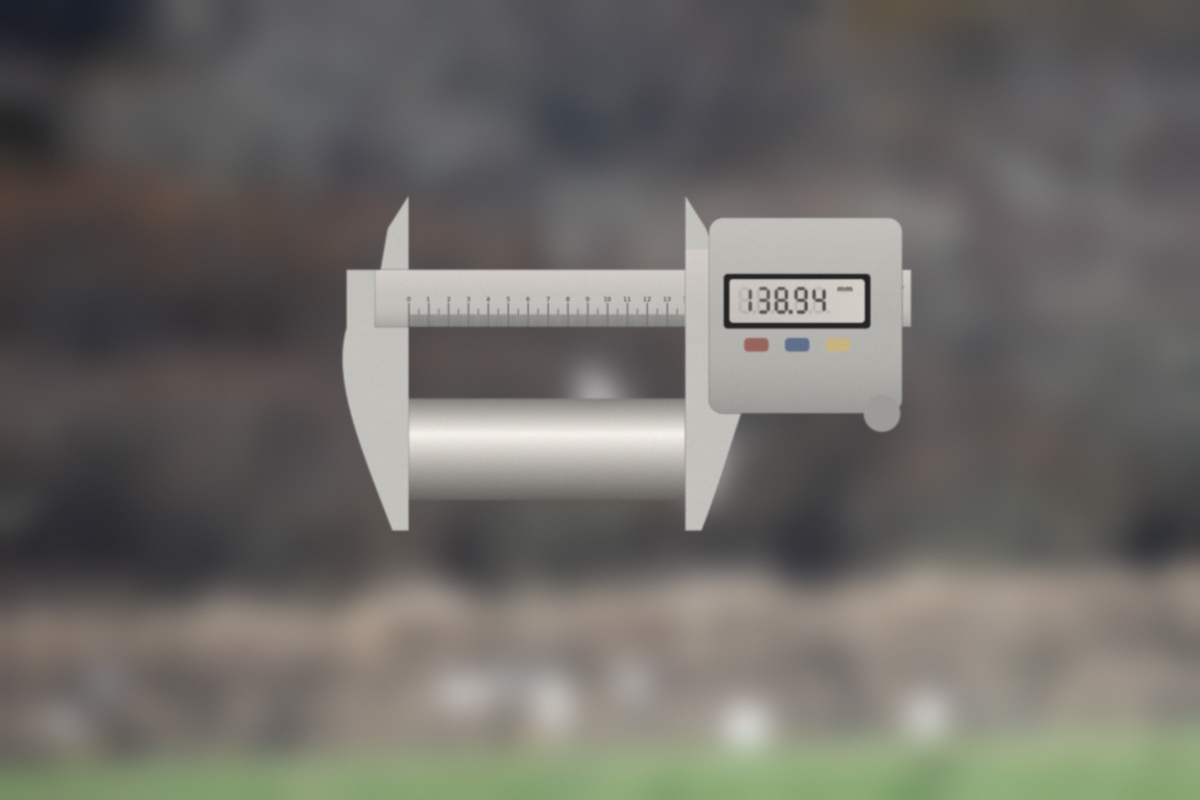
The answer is 138.94 mm
